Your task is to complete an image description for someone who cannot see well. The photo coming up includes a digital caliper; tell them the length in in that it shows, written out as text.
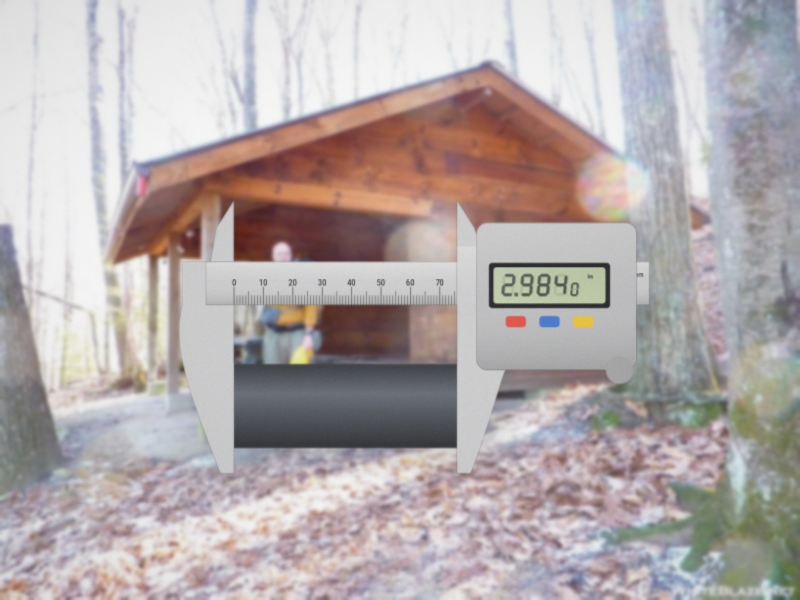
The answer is 2.9840 in
